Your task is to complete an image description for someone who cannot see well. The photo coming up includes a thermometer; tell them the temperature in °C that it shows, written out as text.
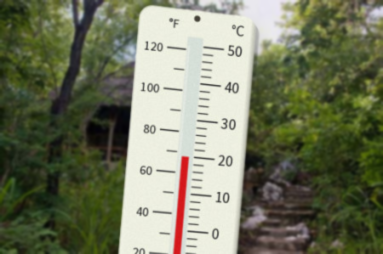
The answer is 20 °C
